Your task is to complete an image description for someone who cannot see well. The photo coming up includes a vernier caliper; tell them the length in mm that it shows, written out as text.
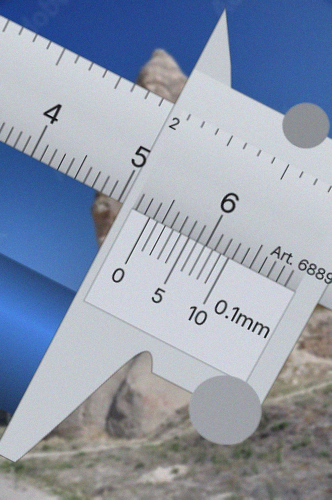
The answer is 53.6 mm
